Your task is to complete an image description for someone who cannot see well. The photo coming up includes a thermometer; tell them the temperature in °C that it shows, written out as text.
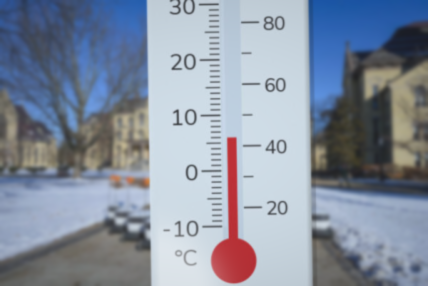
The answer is 6 °C
